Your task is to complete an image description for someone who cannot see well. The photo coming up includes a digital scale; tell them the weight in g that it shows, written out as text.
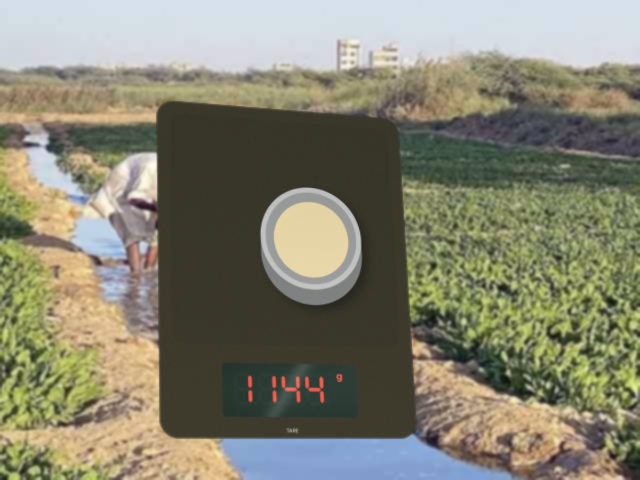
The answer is 1144 g
